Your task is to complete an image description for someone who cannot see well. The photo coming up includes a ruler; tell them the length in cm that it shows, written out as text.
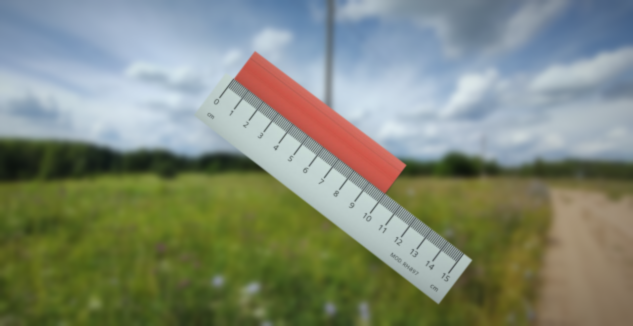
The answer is 10 cm
